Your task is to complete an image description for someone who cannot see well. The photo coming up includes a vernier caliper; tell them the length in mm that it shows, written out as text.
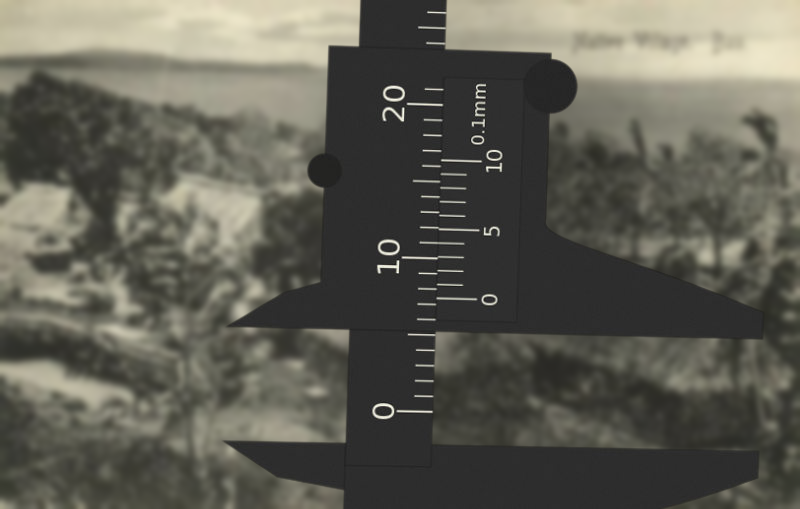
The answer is 7.4 mm
